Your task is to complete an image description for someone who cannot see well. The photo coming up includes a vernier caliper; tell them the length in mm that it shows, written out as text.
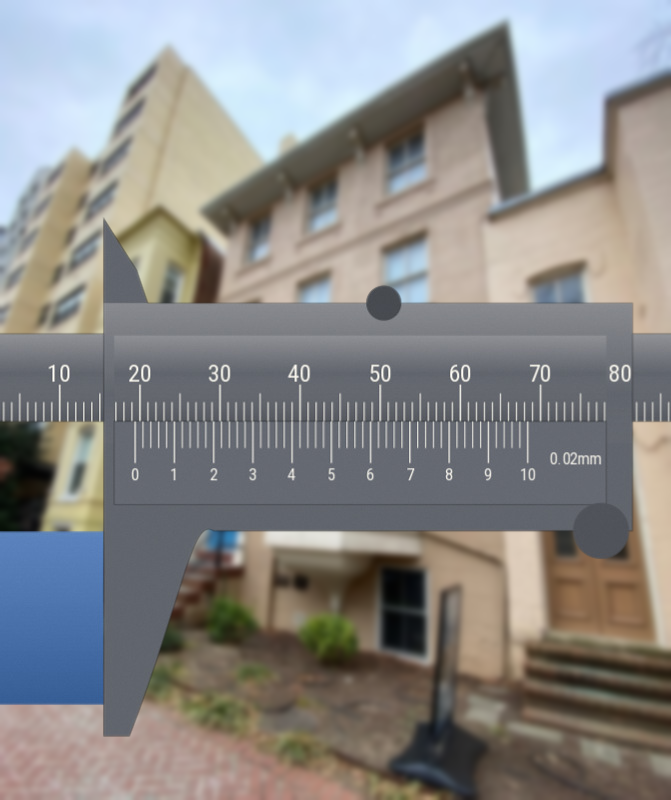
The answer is 19.4 mm
